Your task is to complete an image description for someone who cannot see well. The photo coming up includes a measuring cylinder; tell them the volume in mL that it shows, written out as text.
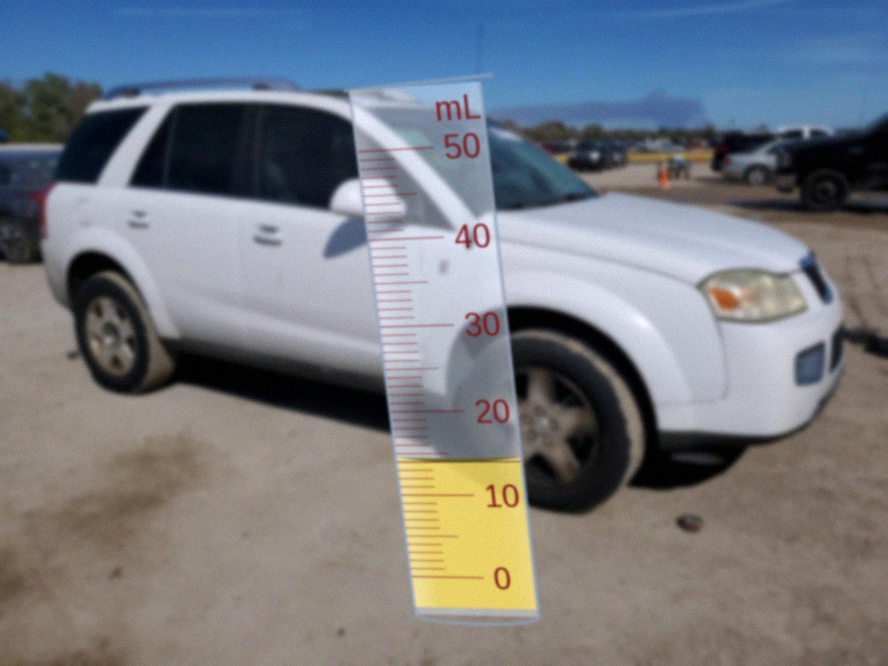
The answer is 14 mL
